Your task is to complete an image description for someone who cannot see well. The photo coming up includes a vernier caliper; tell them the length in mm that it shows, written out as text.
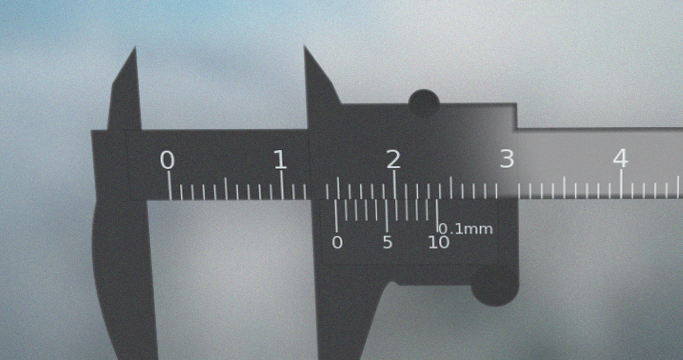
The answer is 14.7 mm
